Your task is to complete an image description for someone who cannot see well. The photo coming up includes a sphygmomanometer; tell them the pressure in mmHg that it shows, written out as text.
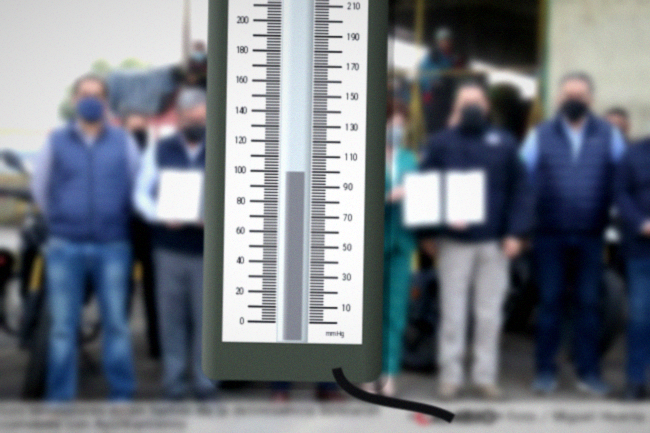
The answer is 100 mmHg
